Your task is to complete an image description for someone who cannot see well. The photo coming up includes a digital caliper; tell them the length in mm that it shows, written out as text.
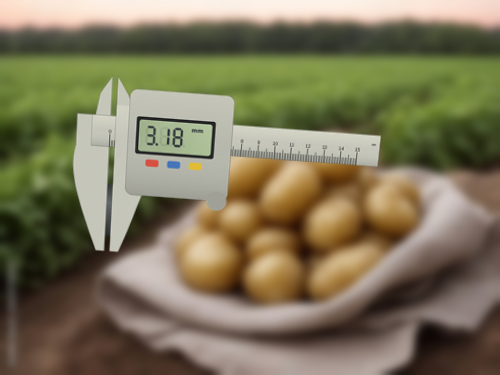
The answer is 3.18 mm
